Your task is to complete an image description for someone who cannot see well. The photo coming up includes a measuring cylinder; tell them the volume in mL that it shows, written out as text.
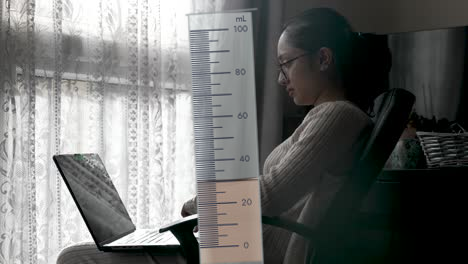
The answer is 30 mL
